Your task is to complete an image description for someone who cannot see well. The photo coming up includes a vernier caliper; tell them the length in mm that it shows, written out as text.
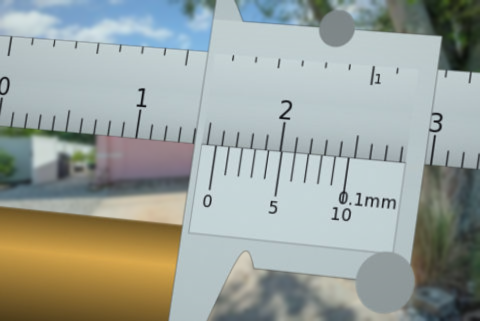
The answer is 15.6 mm
